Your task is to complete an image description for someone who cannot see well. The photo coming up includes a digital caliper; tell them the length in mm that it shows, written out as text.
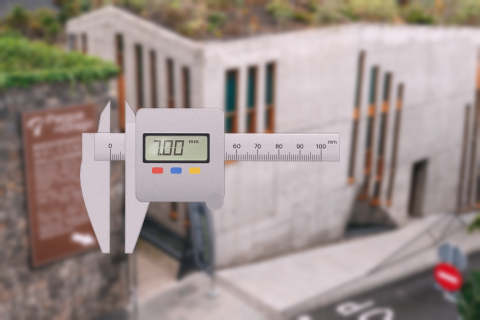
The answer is 7.00 mm
